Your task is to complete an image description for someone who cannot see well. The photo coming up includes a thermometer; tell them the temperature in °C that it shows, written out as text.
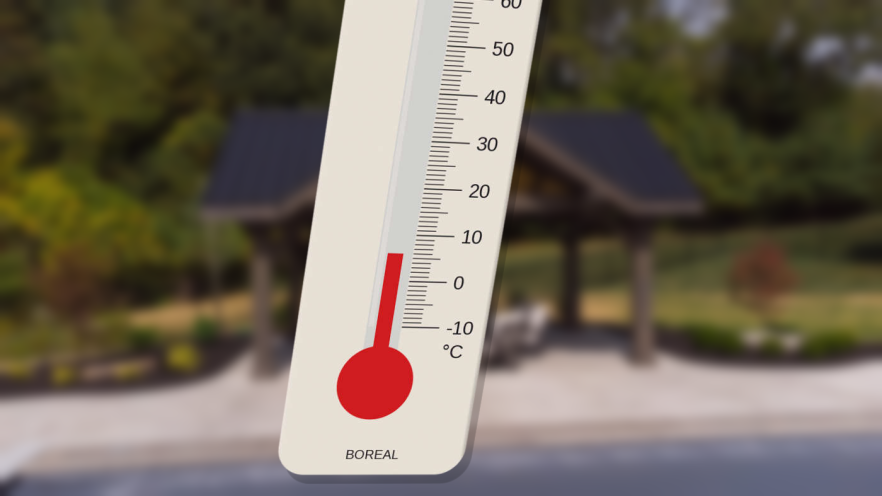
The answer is 6 °C
